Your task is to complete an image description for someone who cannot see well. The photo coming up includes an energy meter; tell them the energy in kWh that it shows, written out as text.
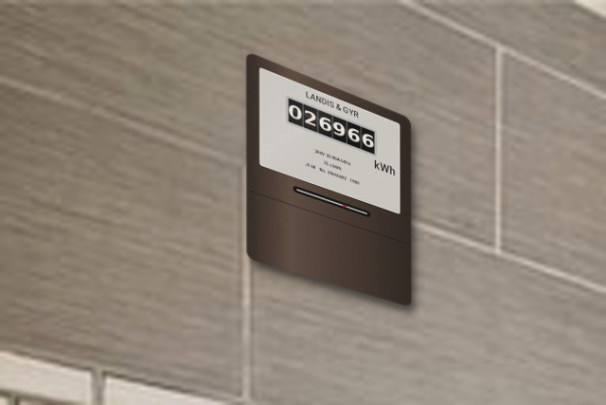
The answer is 26966 kWh
